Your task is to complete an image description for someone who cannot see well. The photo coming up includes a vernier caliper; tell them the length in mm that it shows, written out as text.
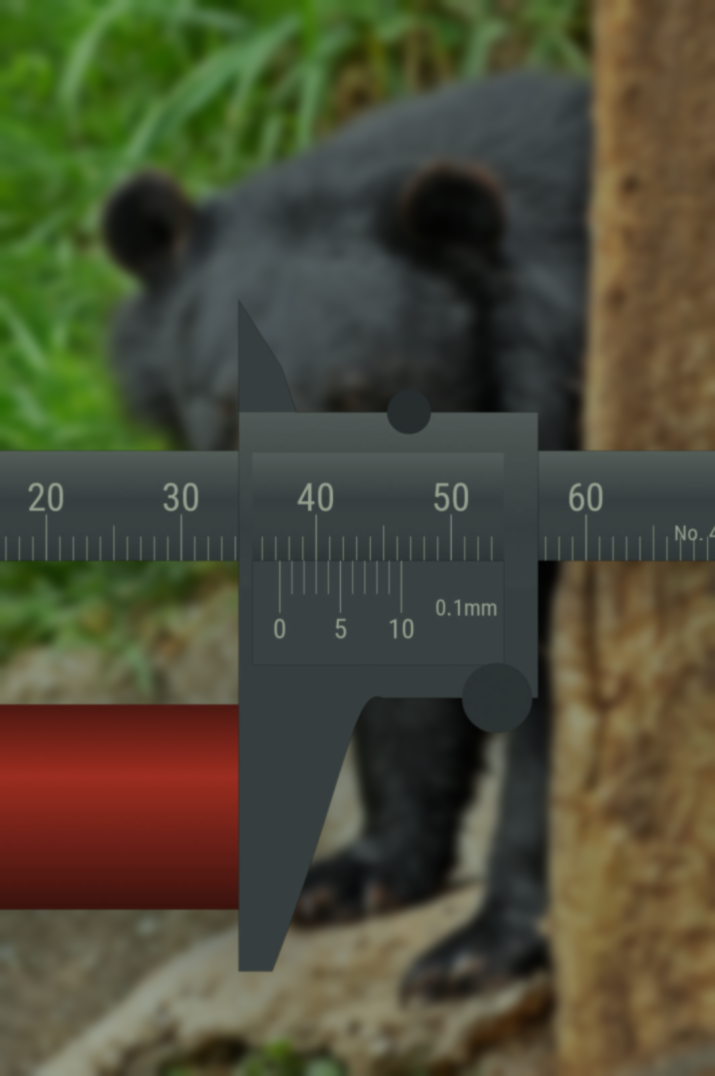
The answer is 37.3 mm
